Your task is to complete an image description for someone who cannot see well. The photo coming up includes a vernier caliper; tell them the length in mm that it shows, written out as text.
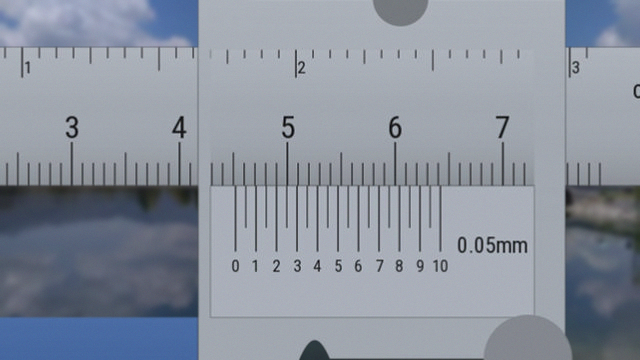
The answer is 45.2 mm
